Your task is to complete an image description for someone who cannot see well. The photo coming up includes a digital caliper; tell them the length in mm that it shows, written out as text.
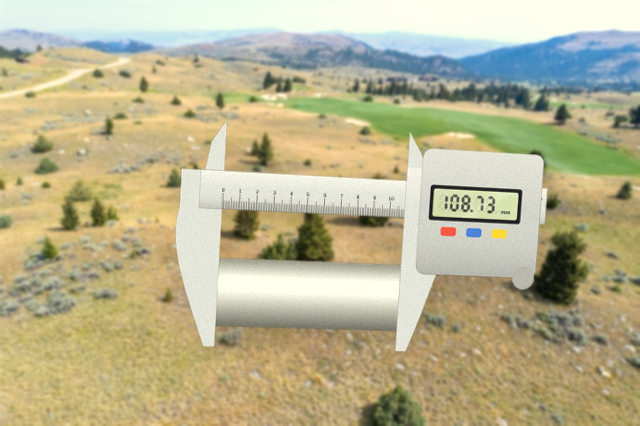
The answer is 108.73 mm
